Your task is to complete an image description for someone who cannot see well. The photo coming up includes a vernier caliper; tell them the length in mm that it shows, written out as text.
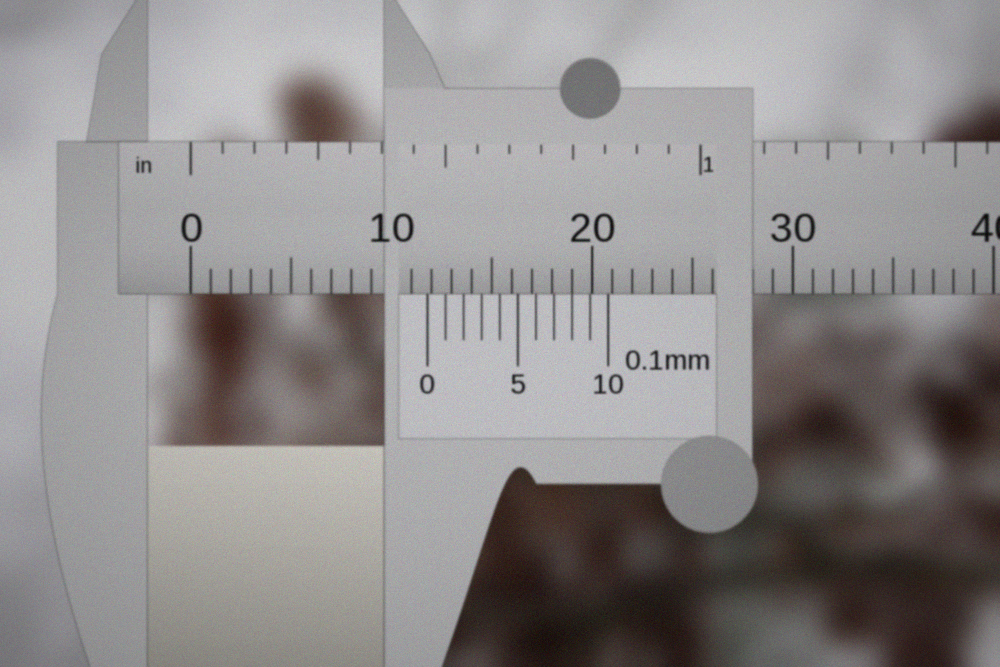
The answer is 11.8 mm
